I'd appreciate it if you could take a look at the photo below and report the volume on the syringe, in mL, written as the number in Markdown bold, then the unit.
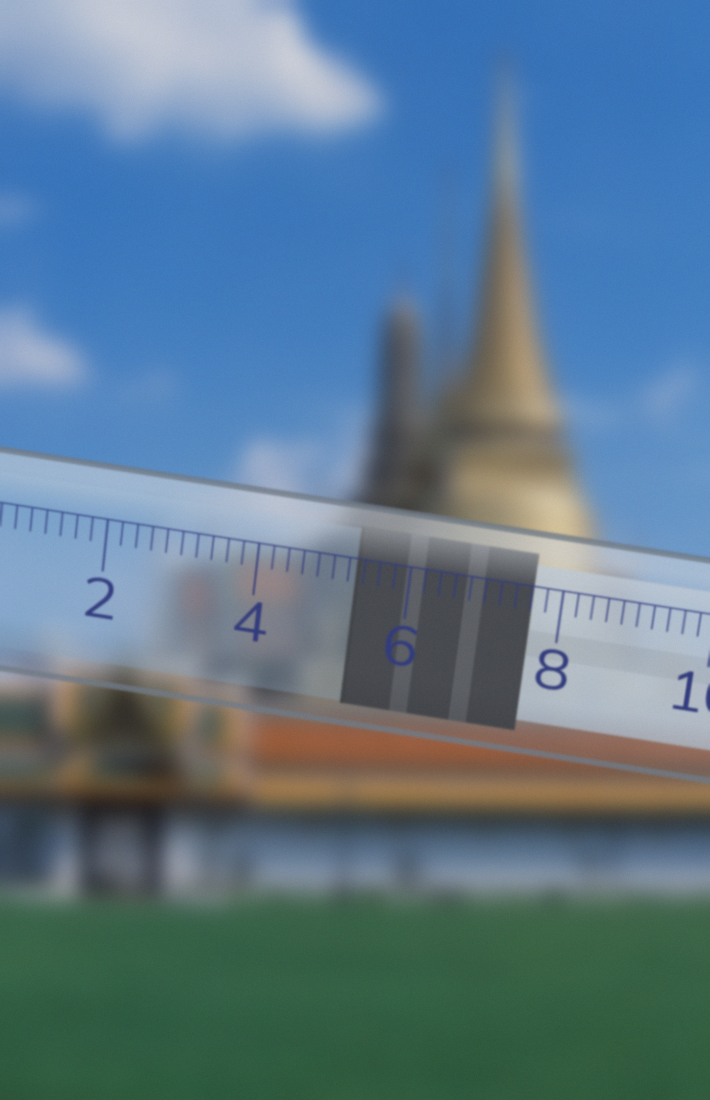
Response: **5.3** mL
